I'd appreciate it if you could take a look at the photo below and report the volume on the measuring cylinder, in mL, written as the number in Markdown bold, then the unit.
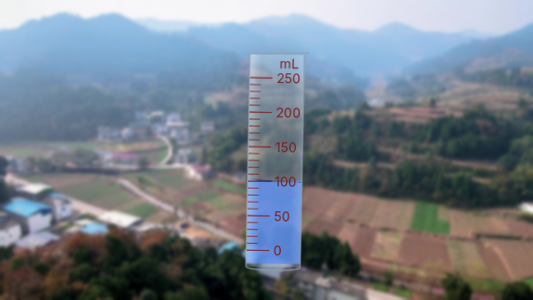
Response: **100** mL
